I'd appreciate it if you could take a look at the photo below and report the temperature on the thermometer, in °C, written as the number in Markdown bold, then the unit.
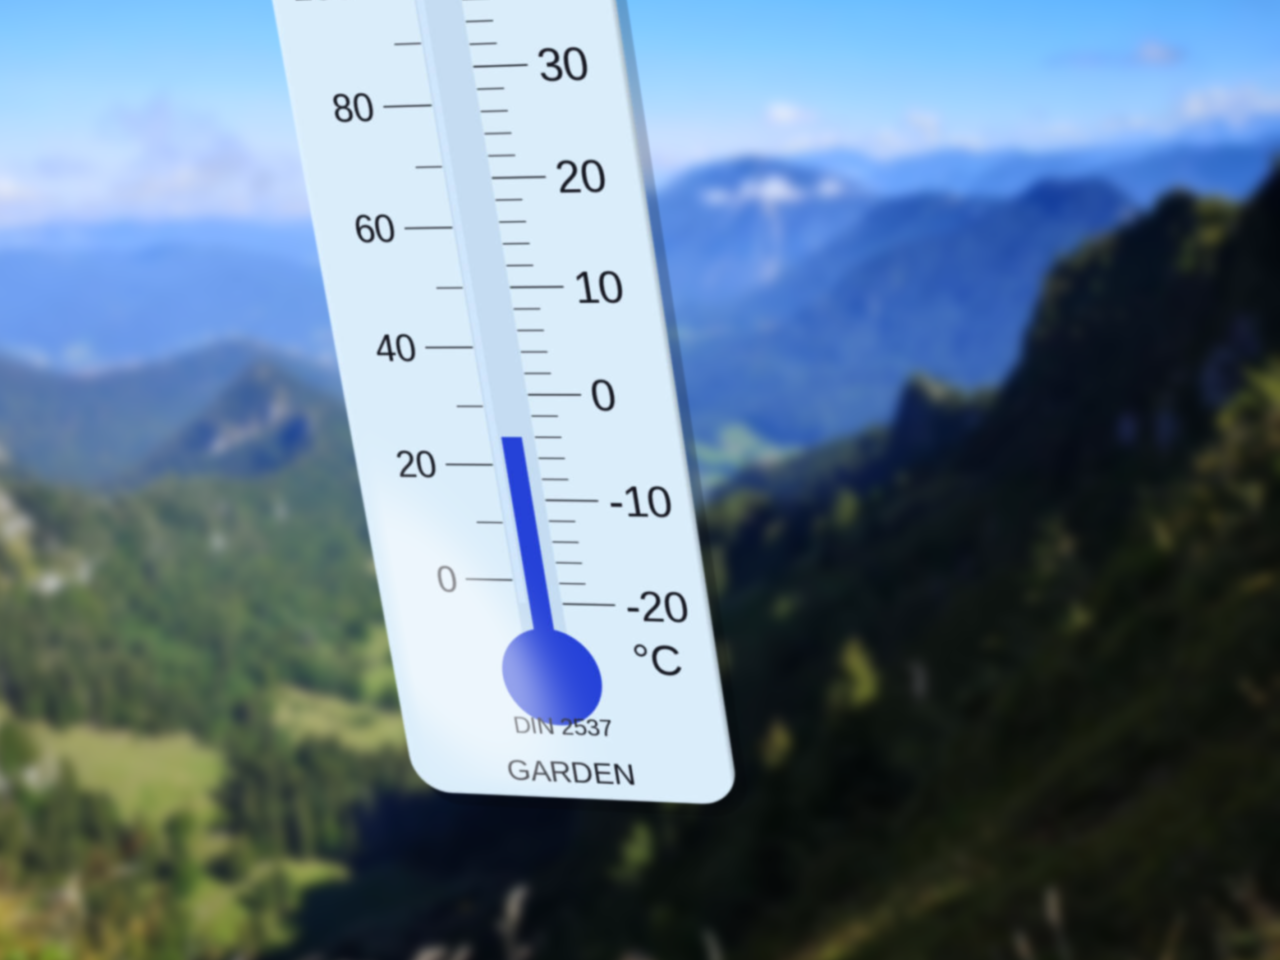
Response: **-4** °C
